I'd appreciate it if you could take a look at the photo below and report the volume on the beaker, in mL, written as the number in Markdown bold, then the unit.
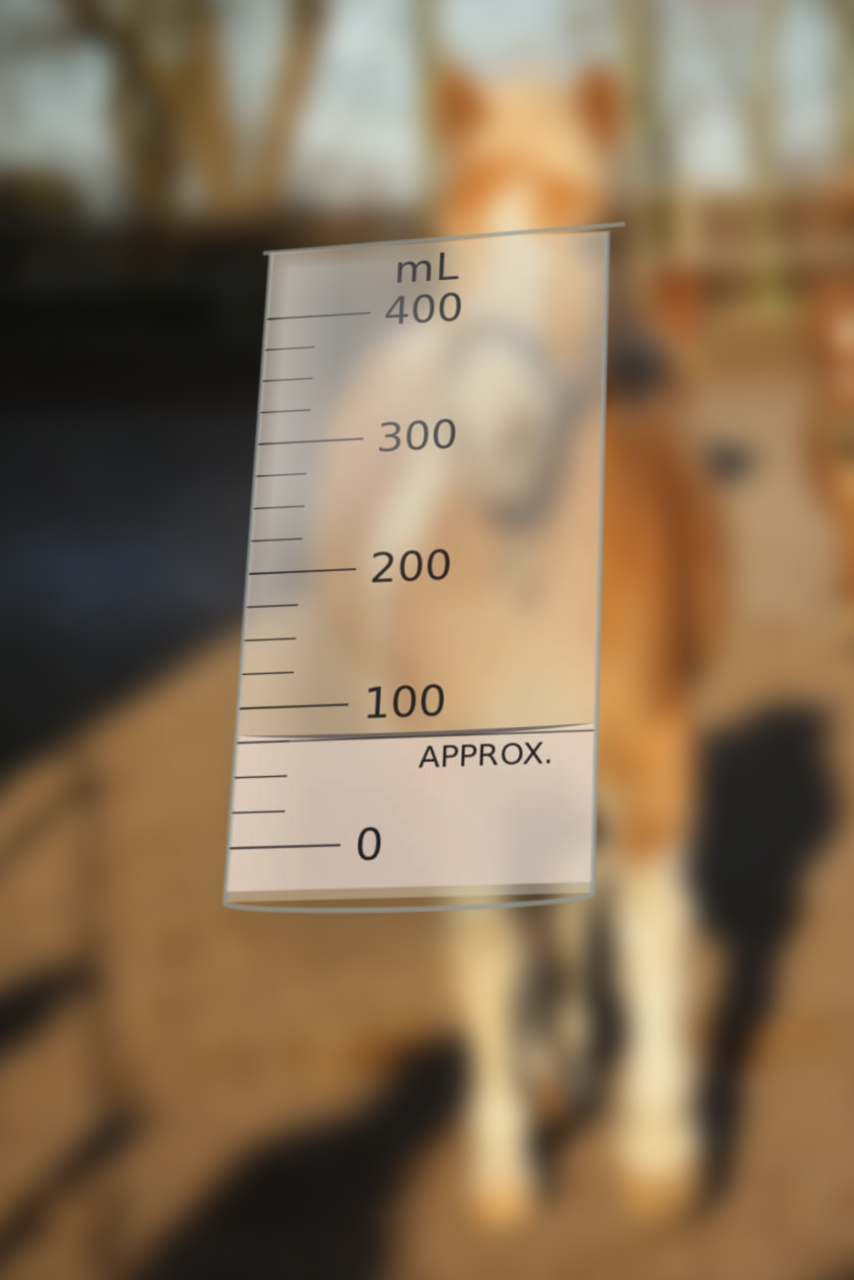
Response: **75** mL
